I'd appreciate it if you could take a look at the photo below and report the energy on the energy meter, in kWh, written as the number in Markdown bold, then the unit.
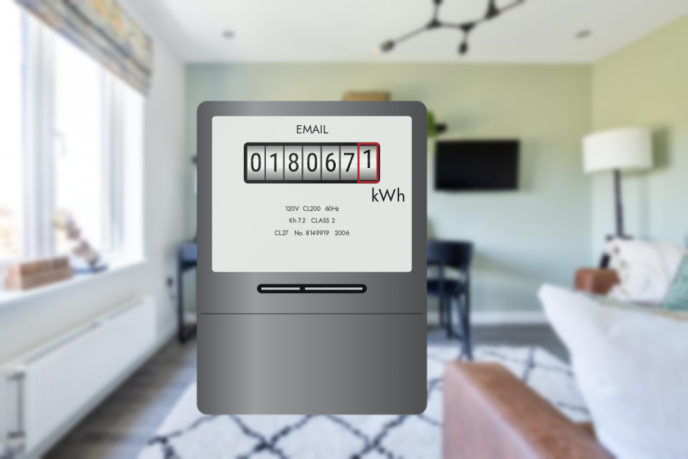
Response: **18067.1** kWh
